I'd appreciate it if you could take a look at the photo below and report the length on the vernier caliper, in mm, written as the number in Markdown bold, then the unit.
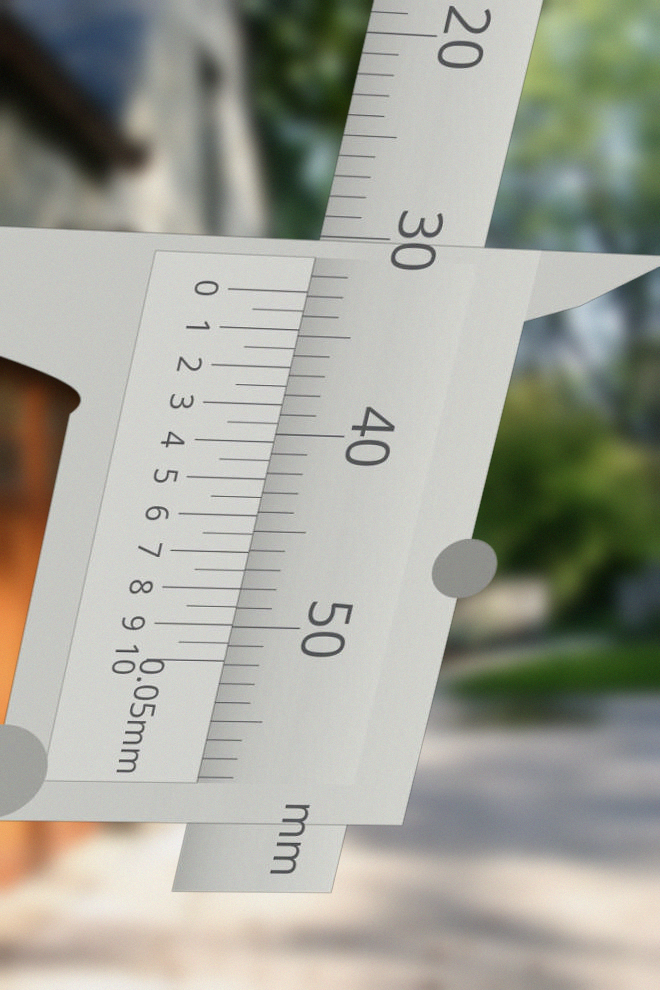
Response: **32.8** mm
